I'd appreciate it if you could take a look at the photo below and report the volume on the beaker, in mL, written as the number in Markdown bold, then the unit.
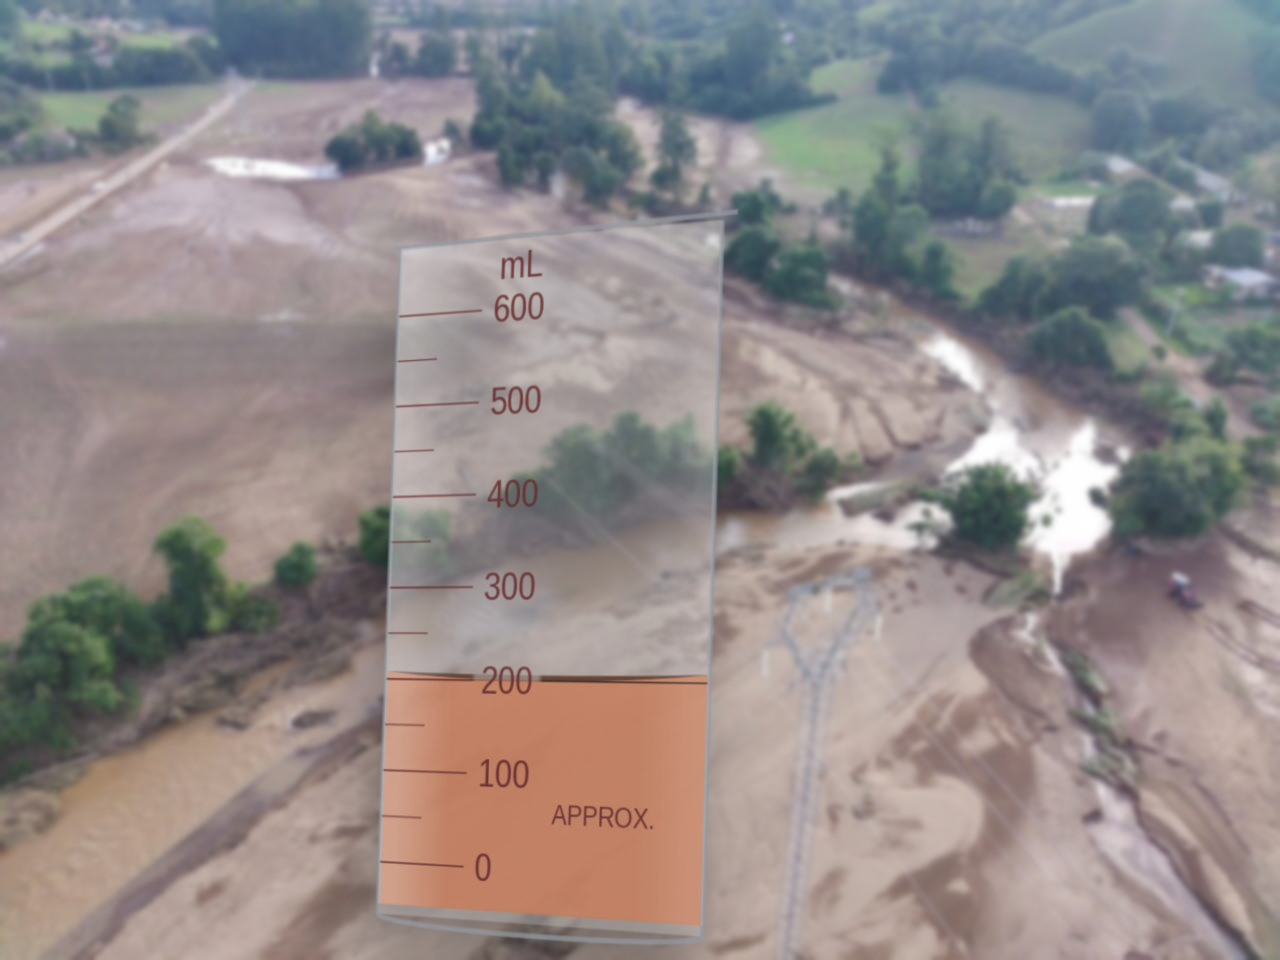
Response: **200** mL
